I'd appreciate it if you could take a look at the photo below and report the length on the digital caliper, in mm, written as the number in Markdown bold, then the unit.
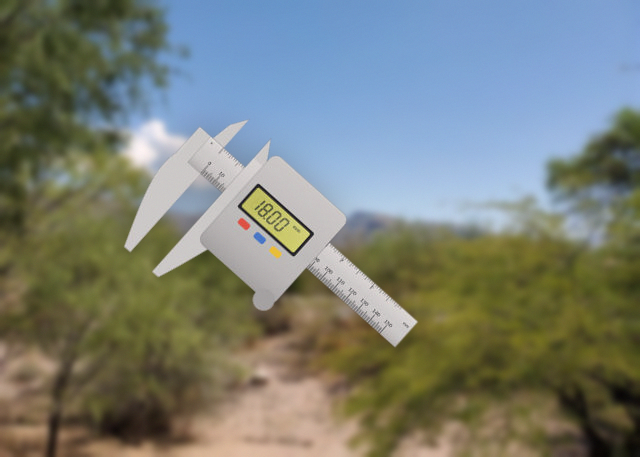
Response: **18.00** mm
